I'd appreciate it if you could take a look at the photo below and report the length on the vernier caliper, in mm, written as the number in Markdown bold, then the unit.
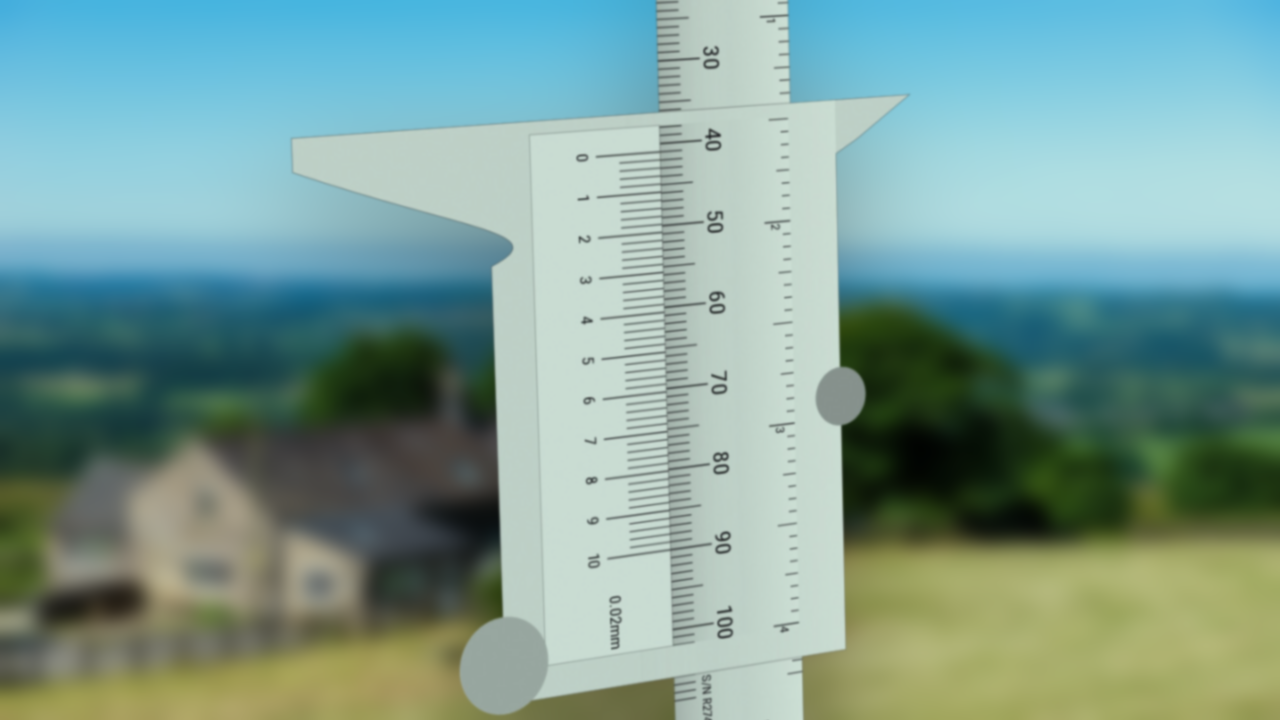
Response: **41.0** mm
